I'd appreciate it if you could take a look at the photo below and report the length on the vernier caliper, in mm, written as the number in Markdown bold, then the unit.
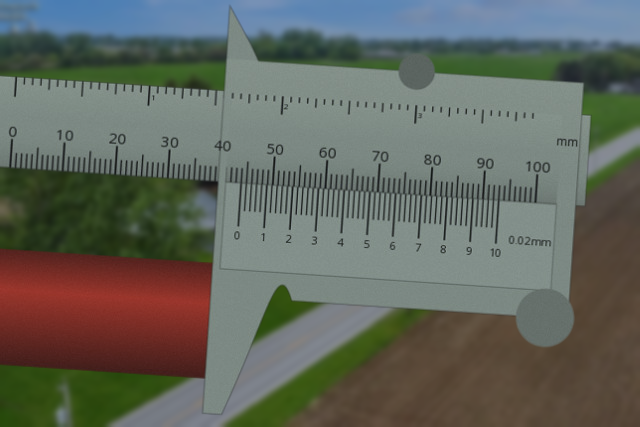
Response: **44.0** mm
